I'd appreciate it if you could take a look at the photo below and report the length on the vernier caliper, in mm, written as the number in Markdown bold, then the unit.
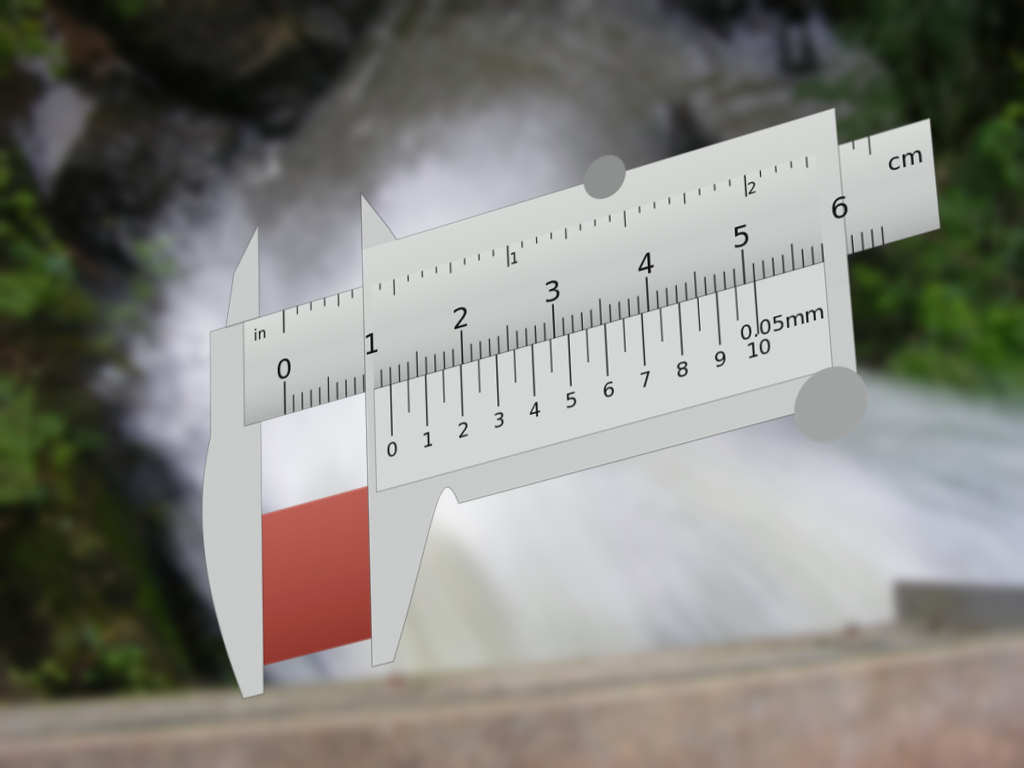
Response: **12.0** mm
